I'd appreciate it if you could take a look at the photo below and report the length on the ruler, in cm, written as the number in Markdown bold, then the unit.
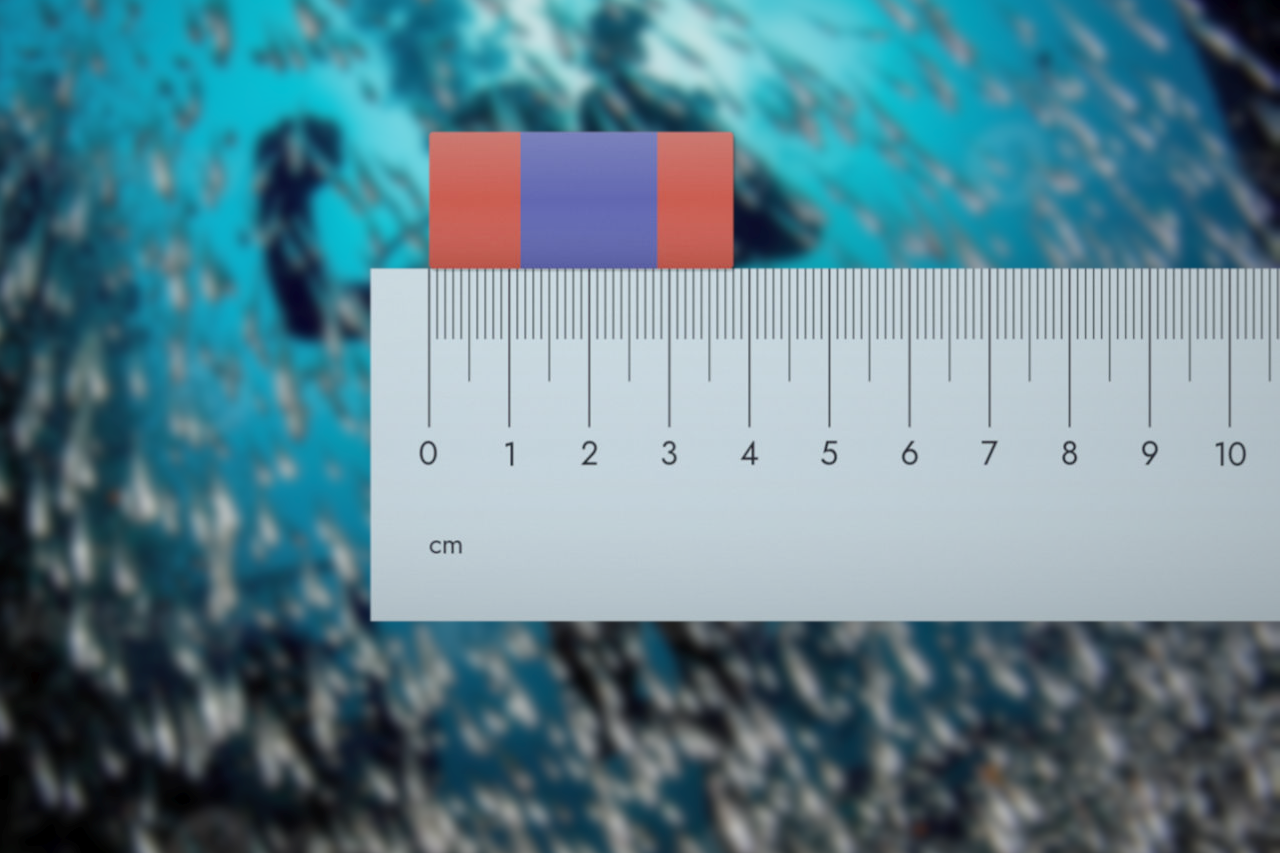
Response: **3.8** cm
